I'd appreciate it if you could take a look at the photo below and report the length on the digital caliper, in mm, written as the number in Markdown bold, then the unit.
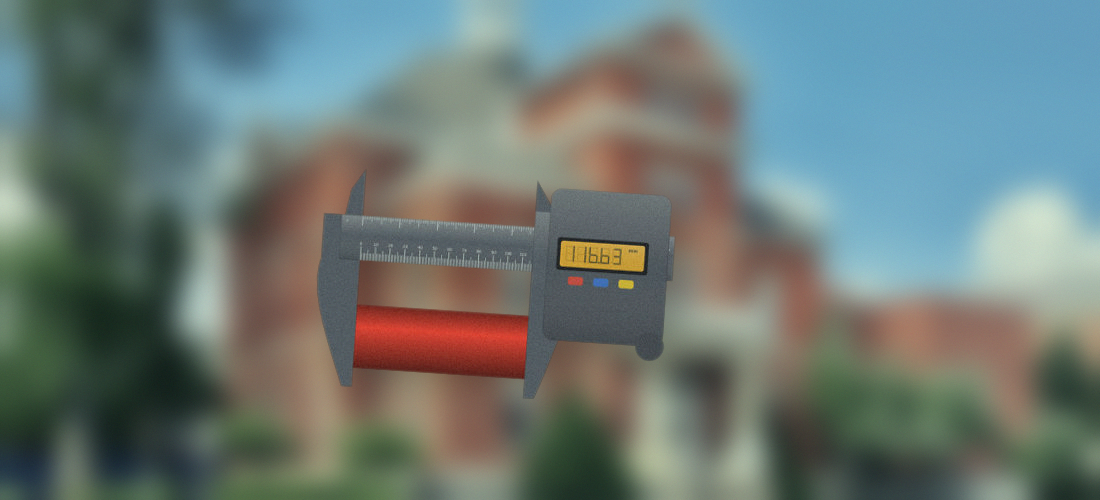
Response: **116.63** mm
